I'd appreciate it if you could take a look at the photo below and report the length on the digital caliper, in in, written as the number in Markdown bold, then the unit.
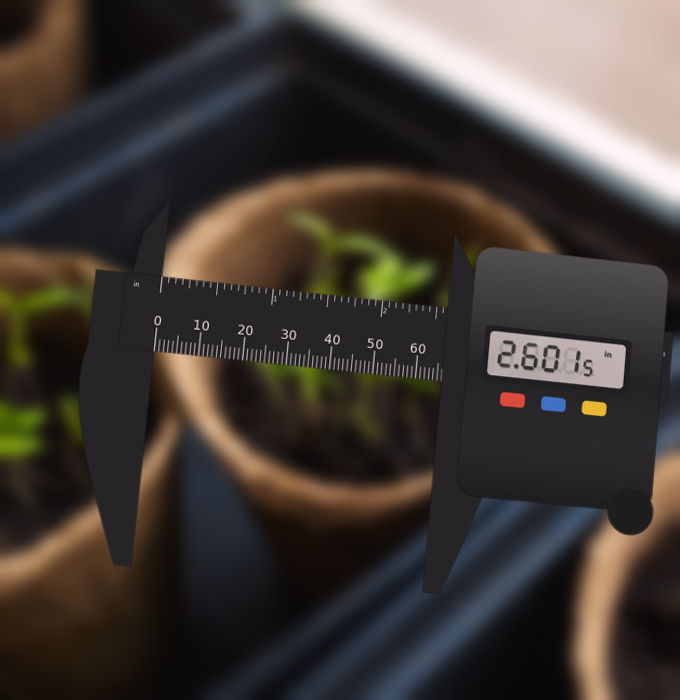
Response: **2.6015** in
